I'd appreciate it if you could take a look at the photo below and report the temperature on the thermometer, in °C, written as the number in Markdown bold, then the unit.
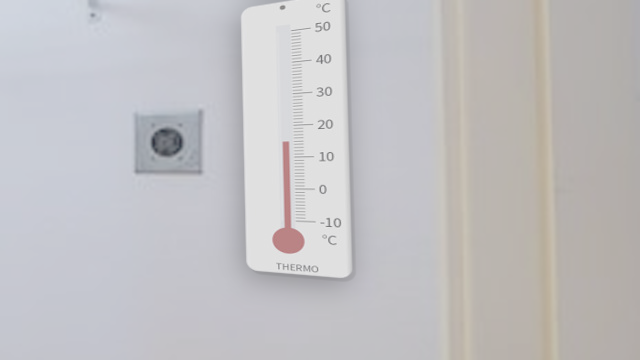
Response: **15** °C
